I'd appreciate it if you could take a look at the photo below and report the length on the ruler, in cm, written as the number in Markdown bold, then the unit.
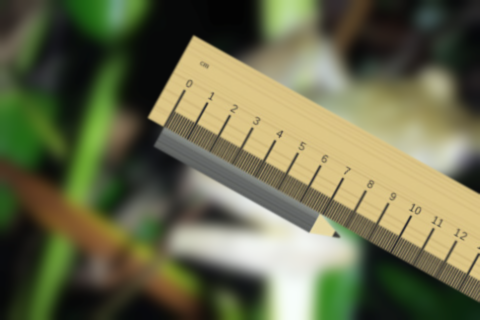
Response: **8** cm
